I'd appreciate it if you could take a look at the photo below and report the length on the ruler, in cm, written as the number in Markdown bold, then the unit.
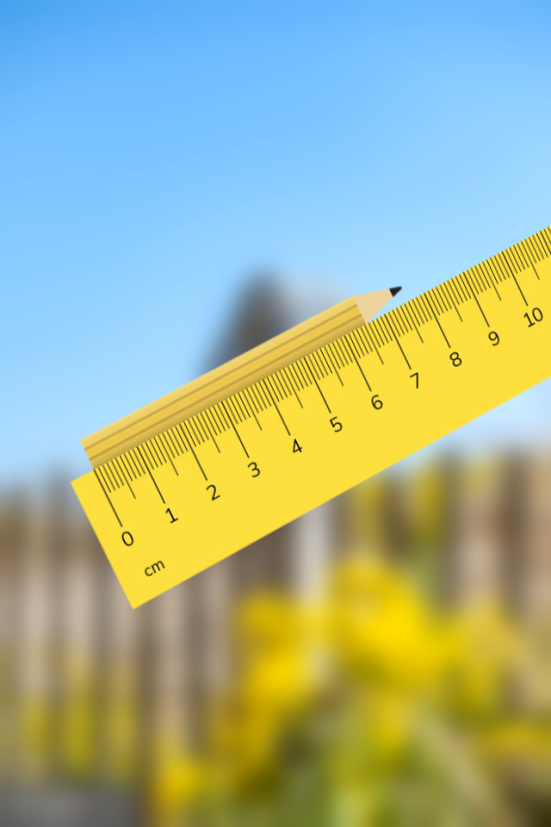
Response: **7.6** cm
